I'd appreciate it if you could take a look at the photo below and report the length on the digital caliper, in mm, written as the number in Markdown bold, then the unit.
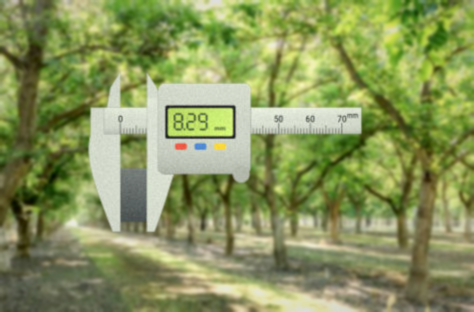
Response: **8.29** mm
